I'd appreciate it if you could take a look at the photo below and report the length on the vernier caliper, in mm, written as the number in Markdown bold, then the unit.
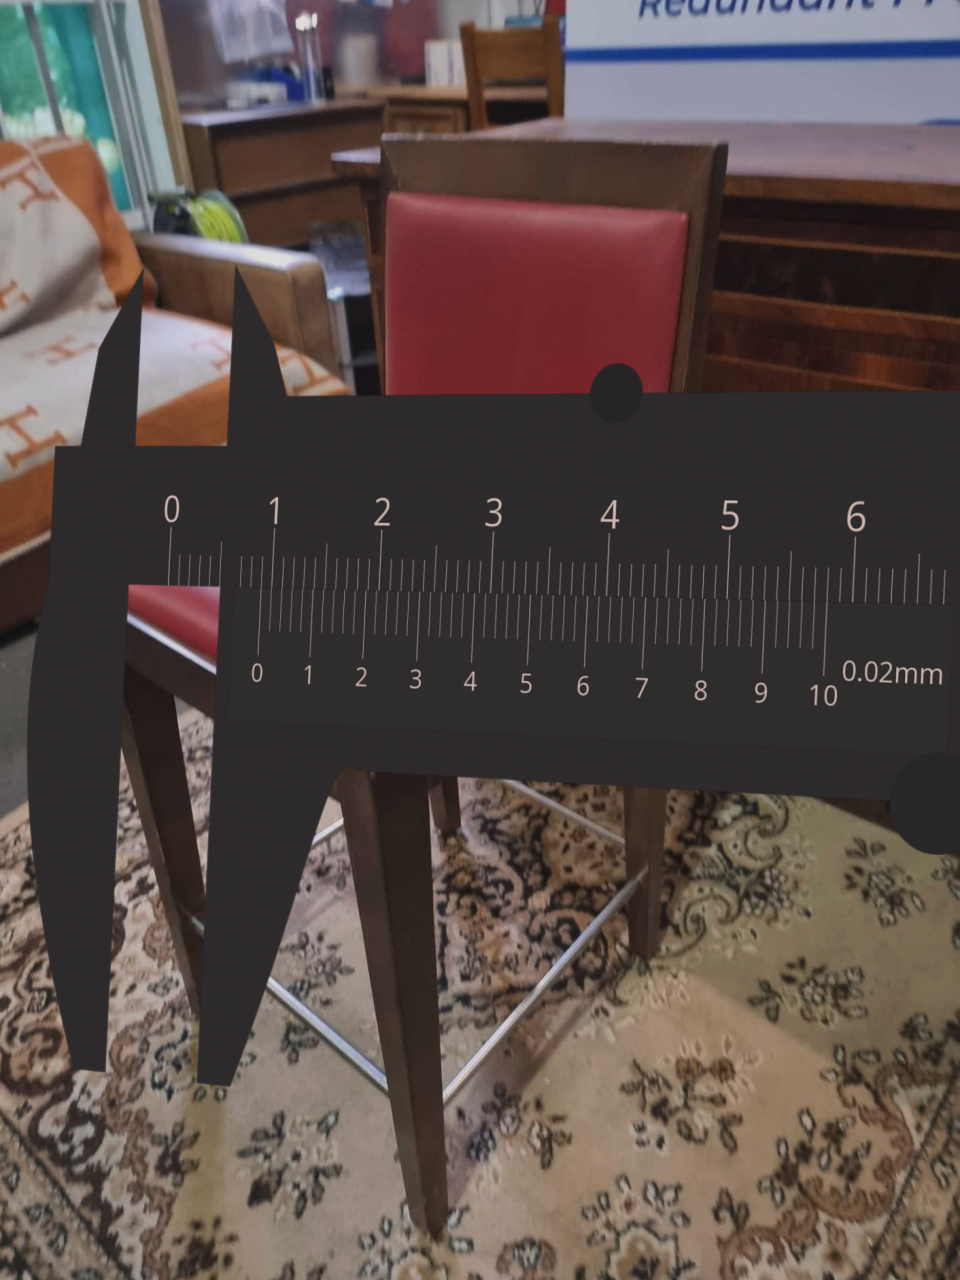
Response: **9.0** mm
